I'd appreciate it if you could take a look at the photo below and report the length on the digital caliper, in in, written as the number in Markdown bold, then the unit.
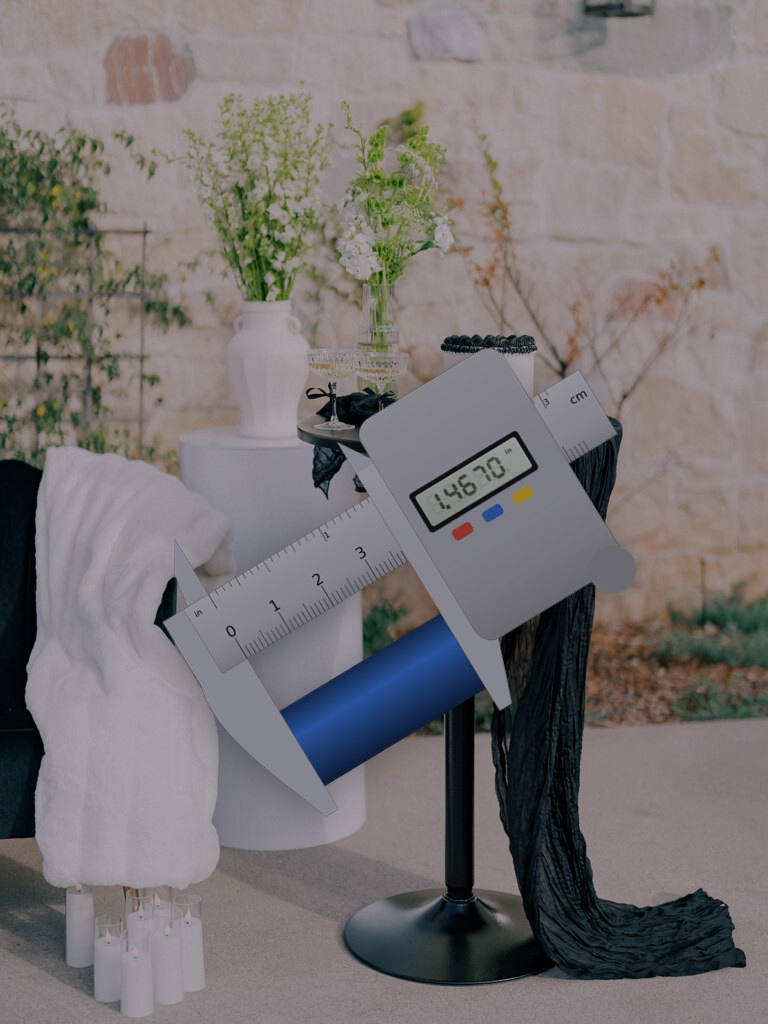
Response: **1.4670** in
